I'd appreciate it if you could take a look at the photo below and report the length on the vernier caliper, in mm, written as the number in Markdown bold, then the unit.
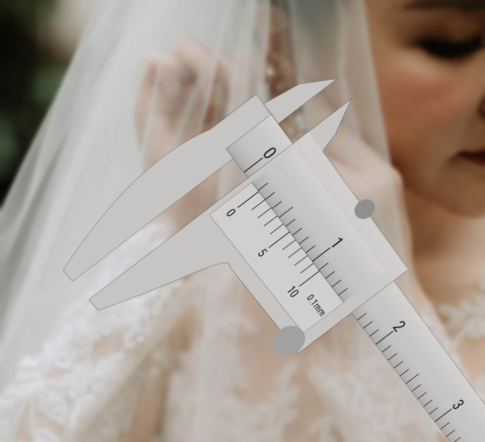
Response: **2.1** mm
